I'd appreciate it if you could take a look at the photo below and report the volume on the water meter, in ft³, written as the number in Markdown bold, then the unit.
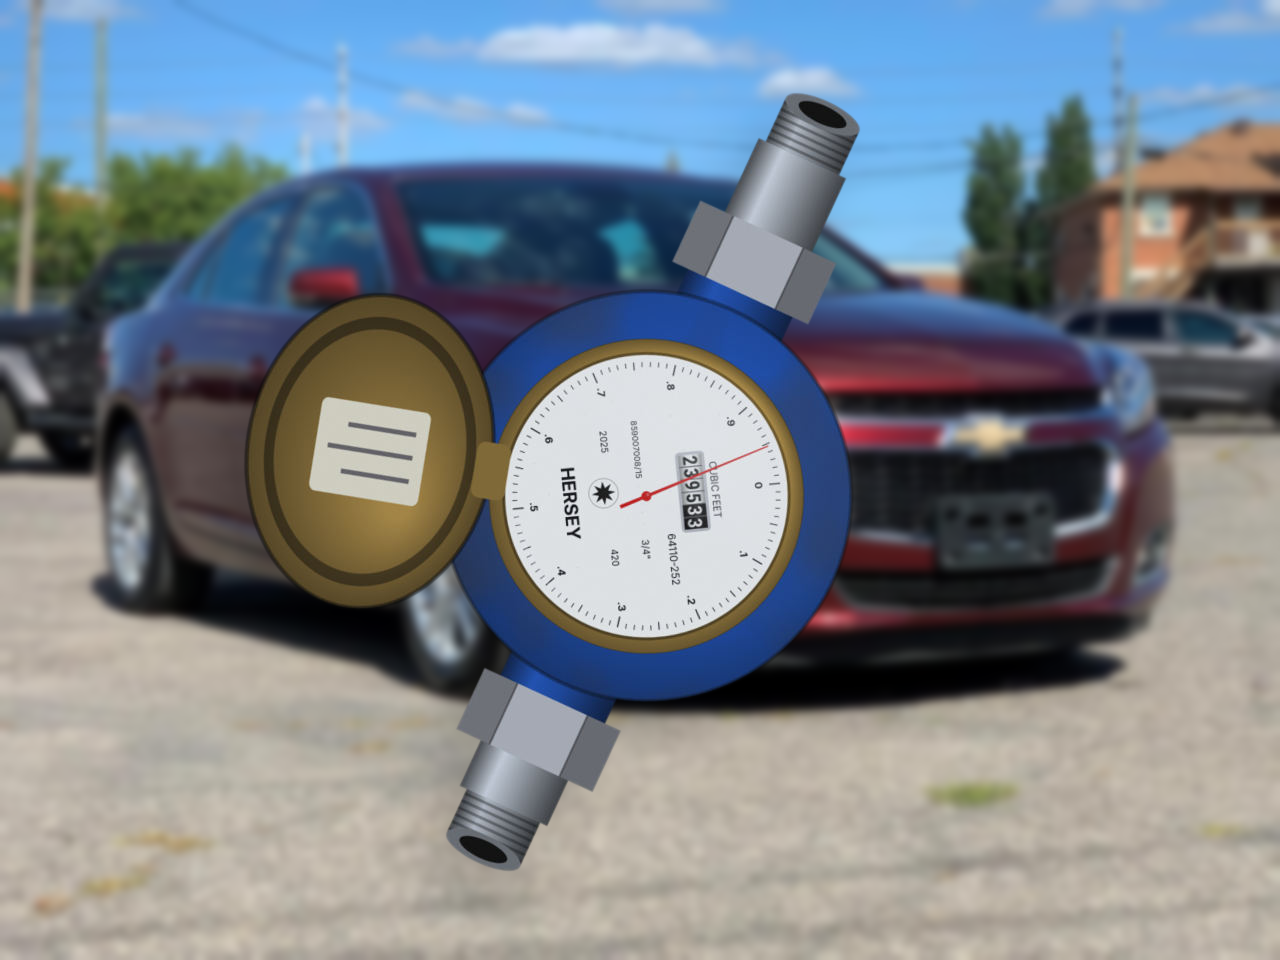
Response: **239532.95** ft³
